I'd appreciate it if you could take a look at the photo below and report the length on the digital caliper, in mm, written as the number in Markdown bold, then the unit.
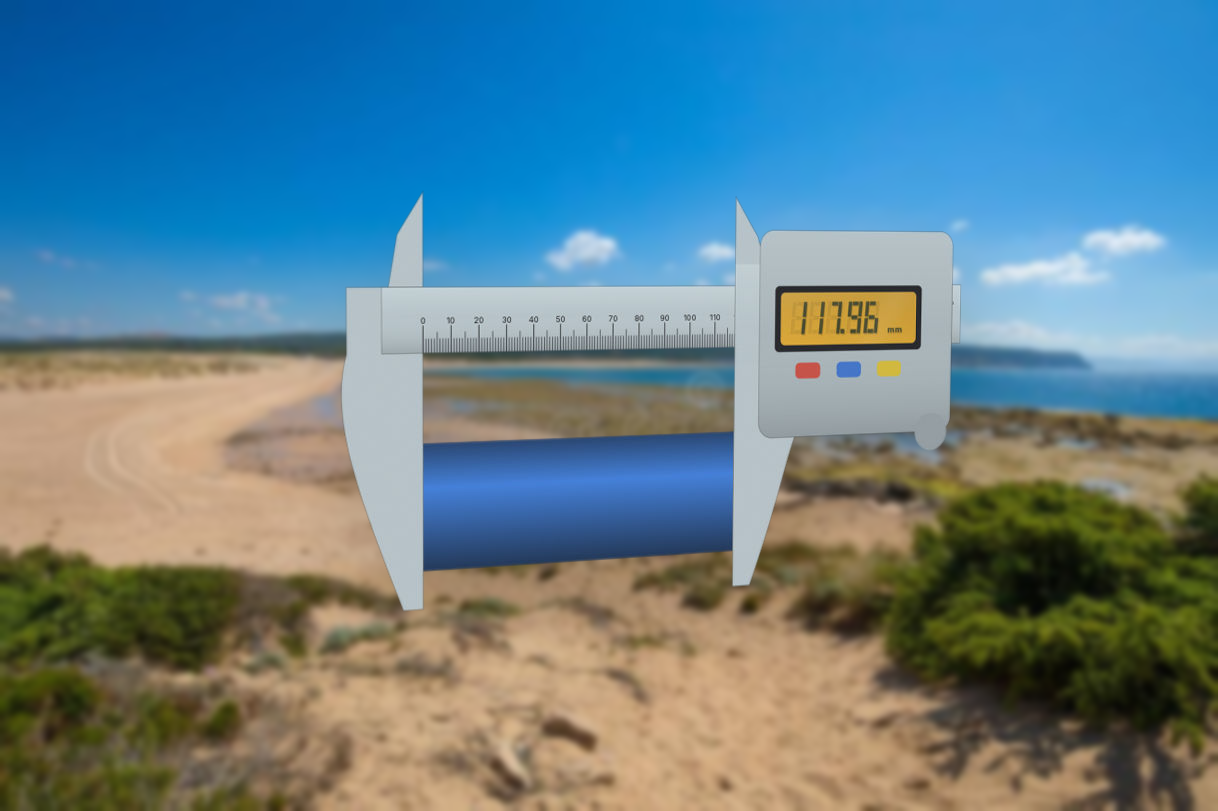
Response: **117.96** mm
